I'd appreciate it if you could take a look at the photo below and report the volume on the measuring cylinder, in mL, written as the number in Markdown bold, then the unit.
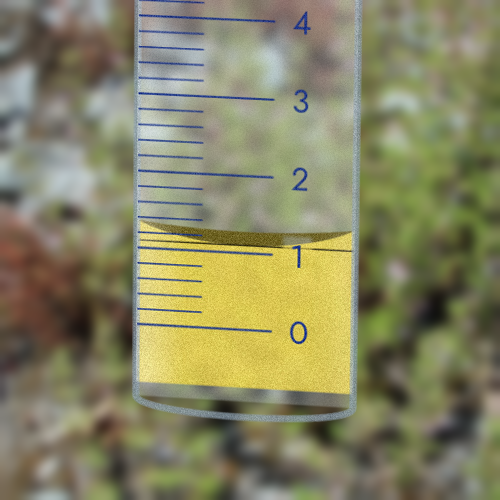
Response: **1.1** mL
